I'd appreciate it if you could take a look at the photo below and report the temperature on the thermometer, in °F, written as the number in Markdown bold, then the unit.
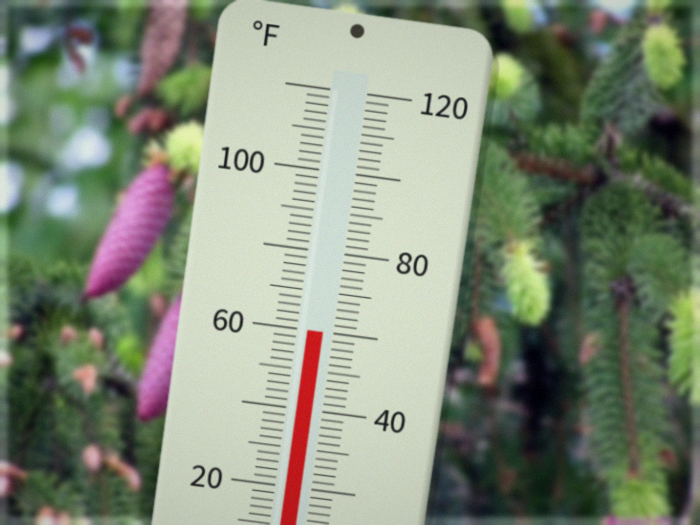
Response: **60** °F
